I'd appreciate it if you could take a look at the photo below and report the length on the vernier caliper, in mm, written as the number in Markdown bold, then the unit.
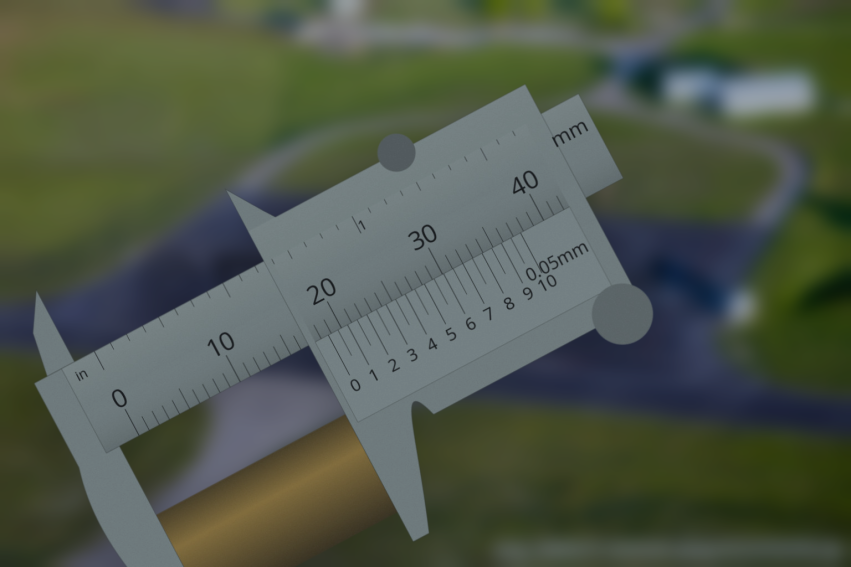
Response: **18.7** mm
